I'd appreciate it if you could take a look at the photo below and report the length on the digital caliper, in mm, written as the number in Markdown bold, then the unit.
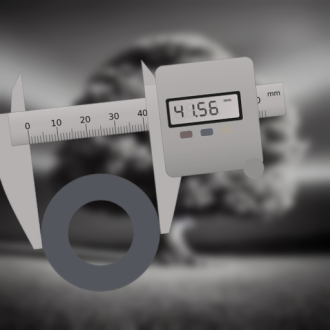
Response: **41.56** mm
